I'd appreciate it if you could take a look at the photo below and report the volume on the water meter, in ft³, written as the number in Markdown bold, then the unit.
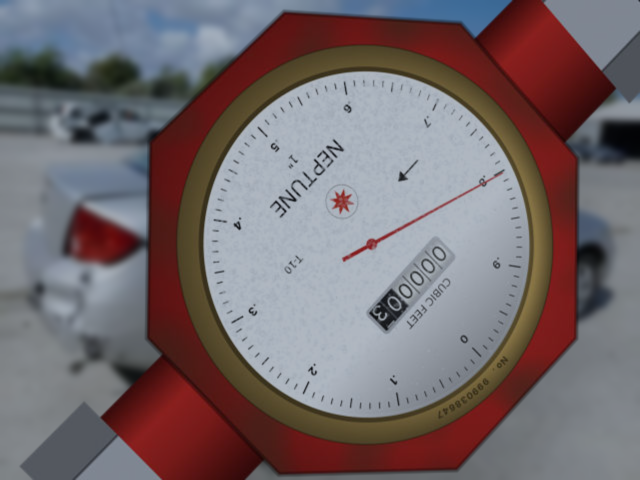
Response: **2.80** ft³
